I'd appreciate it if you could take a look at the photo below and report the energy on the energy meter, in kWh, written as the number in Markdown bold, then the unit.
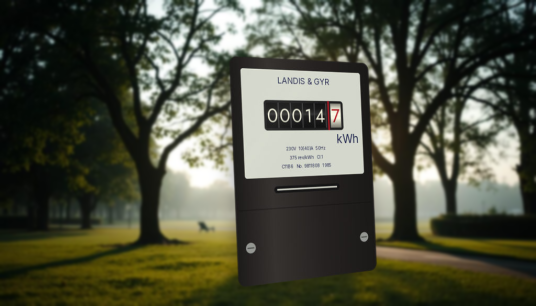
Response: **14.7** kWh
